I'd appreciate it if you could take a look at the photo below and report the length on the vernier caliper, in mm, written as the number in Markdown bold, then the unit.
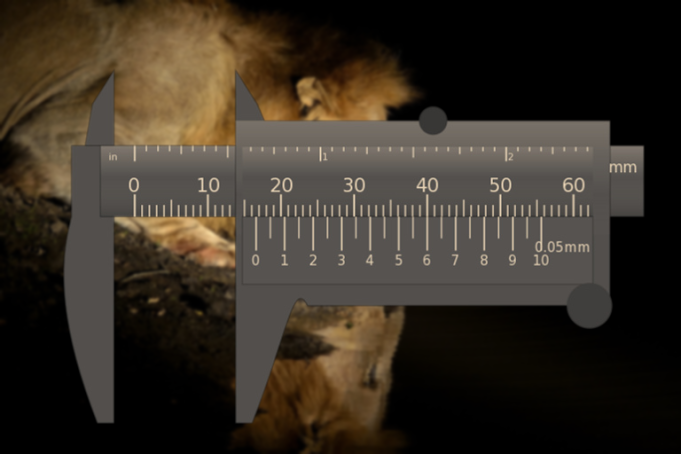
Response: **16.6** mm
